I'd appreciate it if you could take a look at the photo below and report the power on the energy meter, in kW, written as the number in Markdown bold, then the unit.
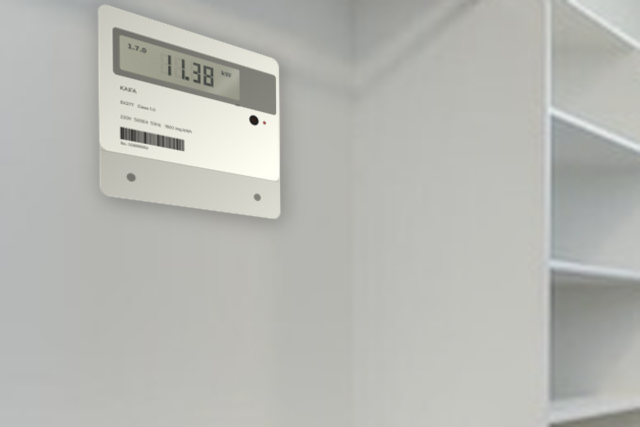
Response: **11.38** kW
